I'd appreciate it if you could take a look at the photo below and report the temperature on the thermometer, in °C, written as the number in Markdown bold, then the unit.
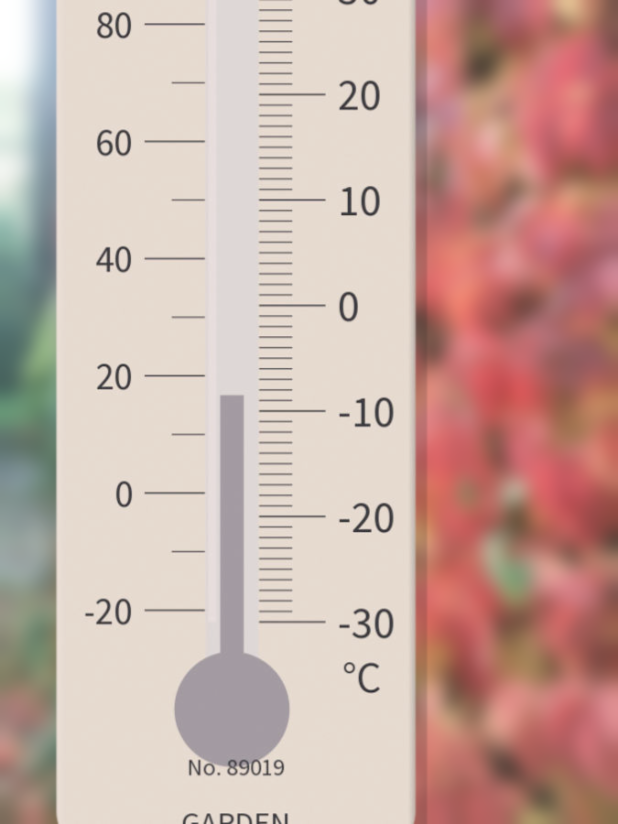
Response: **-8.5** °C
